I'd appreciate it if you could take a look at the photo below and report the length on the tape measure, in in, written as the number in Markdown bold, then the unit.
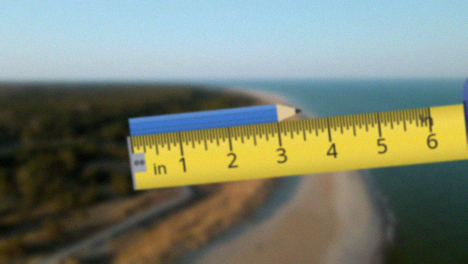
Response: **3.5** in
